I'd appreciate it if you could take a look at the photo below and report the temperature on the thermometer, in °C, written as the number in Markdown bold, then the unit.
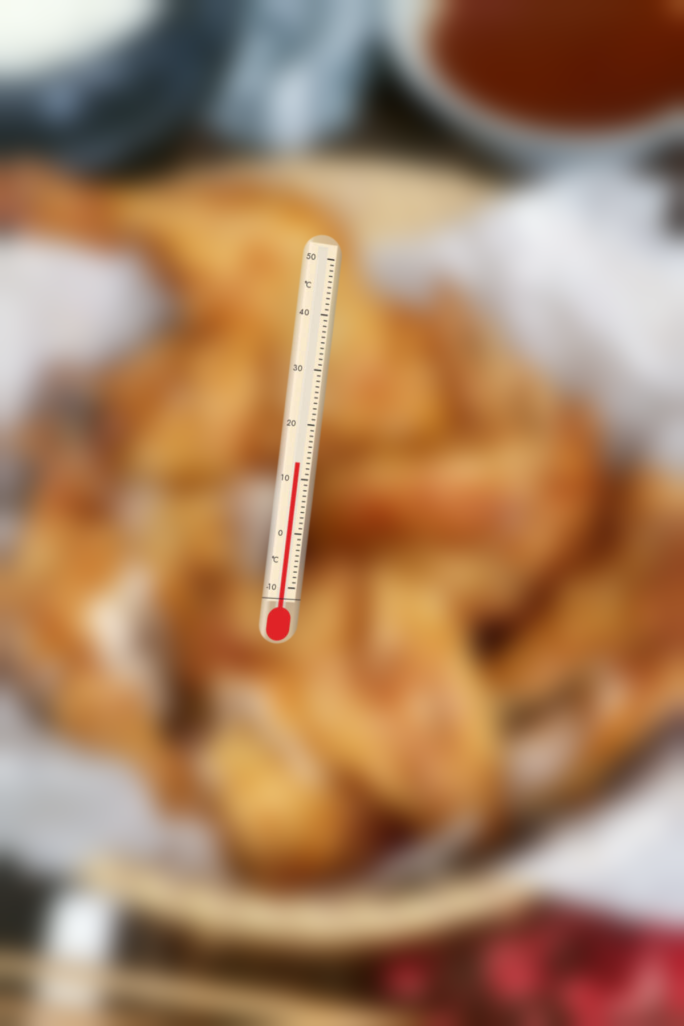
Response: **13** °C
